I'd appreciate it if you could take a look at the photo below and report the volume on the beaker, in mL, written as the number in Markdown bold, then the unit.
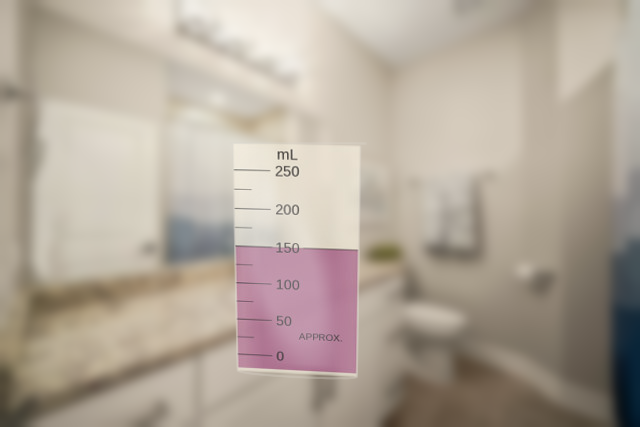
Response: **150** mL
